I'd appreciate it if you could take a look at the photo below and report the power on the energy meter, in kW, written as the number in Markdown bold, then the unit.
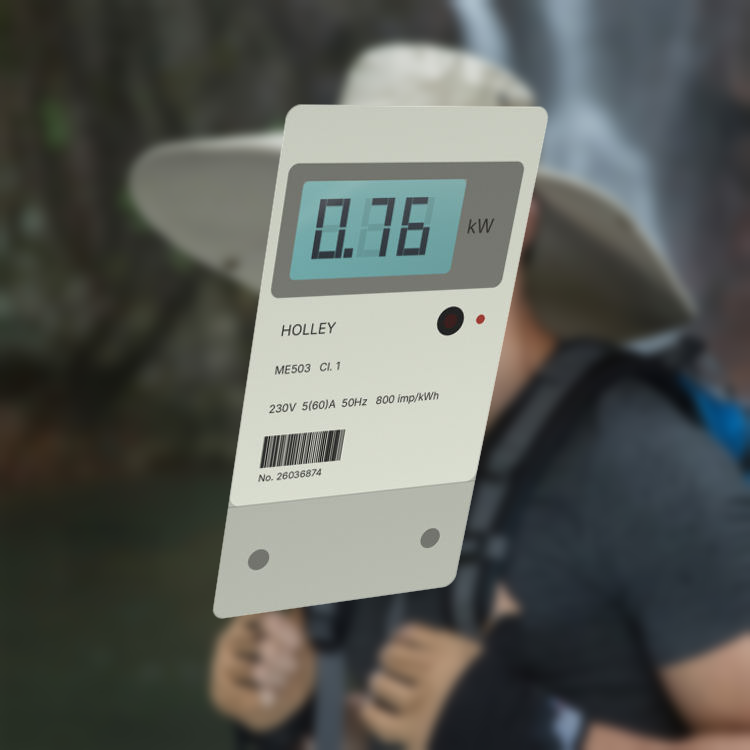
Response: **0.76** kW
